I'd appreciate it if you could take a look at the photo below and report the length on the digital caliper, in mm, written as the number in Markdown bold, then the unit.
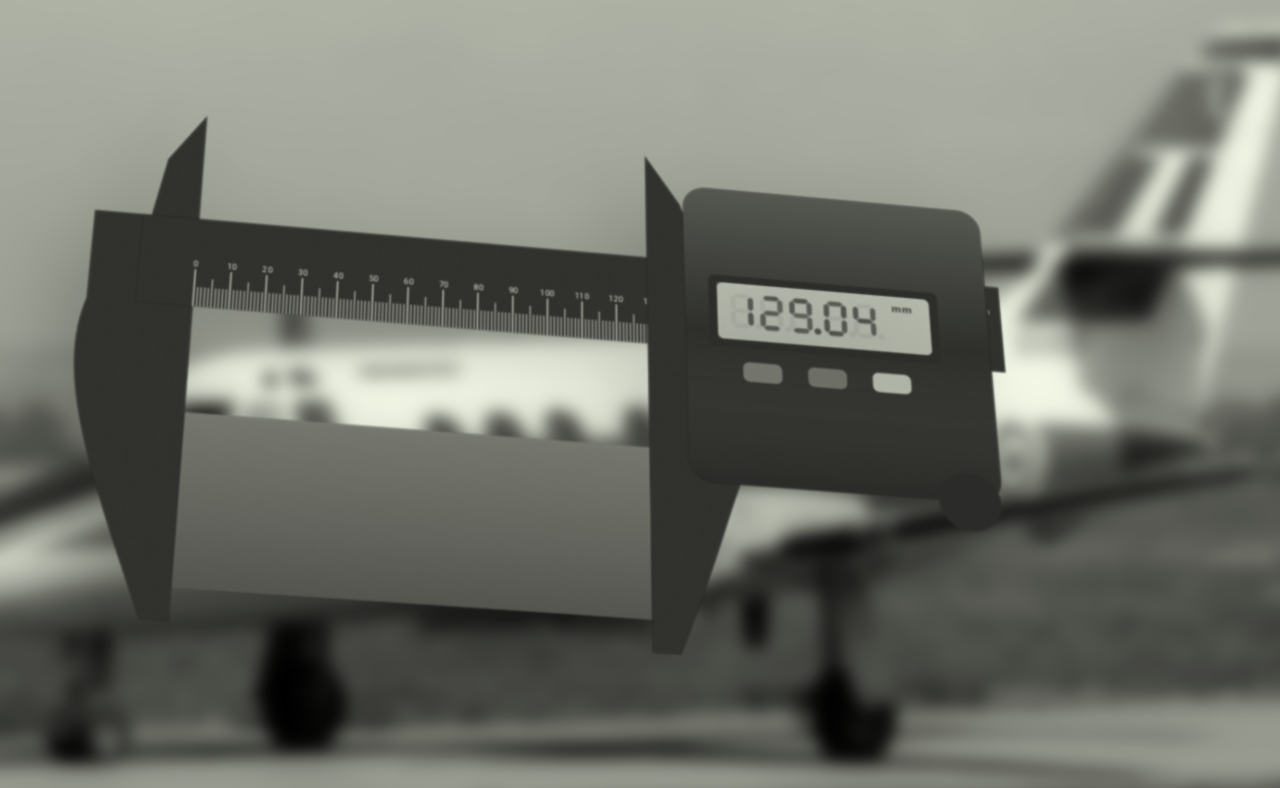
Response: **129.04** mm
